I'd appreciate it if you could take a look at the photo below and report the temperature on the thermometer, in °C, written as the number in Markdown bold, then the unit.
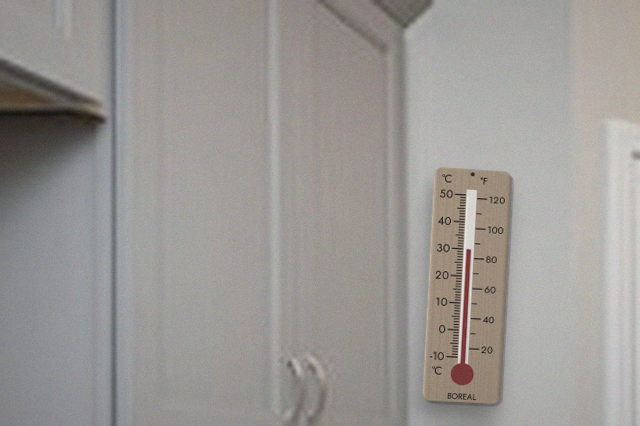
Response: **30** °C
